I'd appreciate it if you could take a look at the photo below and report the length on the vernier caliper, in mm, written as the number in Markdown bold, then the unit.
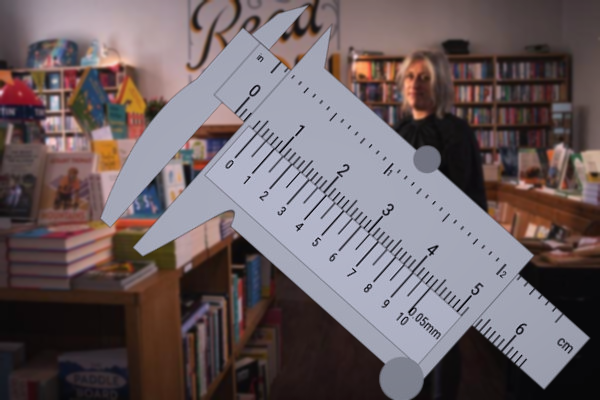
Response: **5.0** mm
